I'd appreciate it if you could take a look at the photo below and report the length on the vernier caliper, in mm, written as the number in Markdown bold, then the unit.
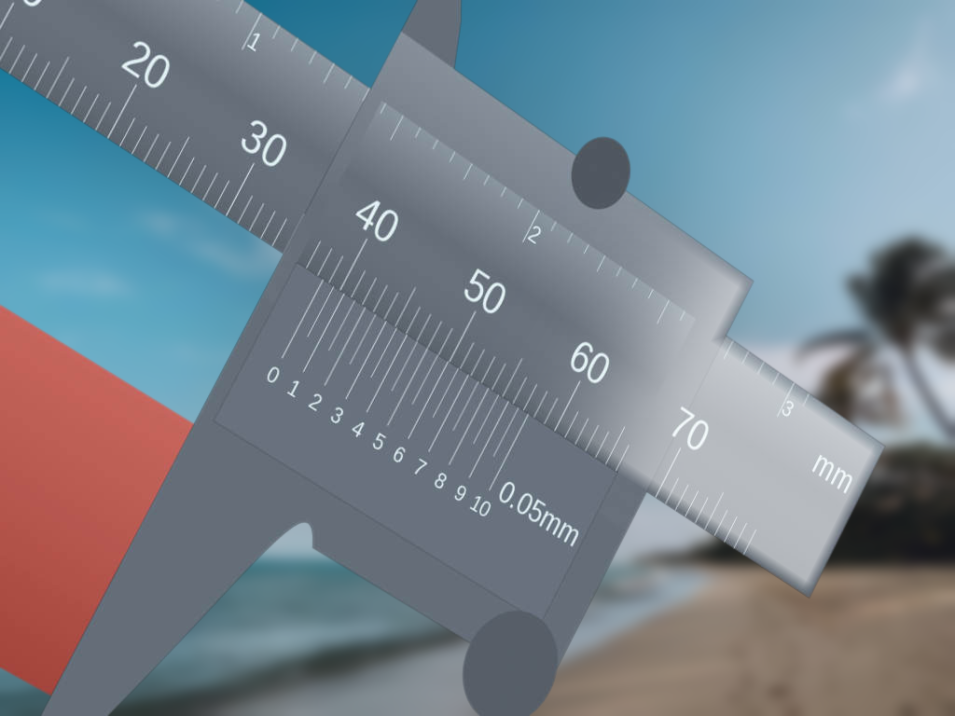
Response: **38.5** mm
